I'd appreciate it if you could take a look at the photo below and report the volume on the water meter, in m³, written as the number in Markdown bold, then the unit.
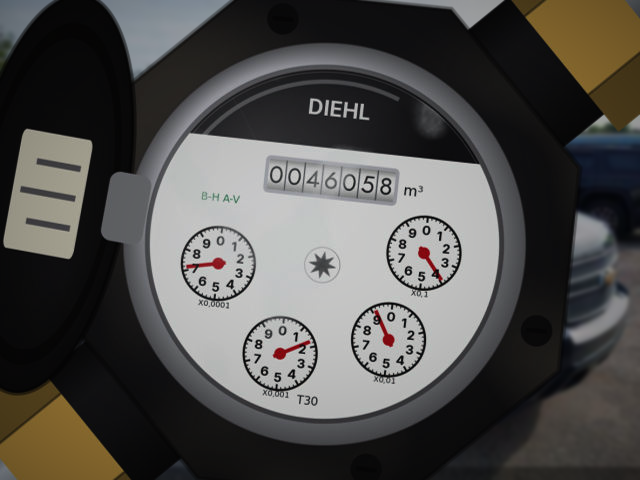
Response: **46058.3917** m³
